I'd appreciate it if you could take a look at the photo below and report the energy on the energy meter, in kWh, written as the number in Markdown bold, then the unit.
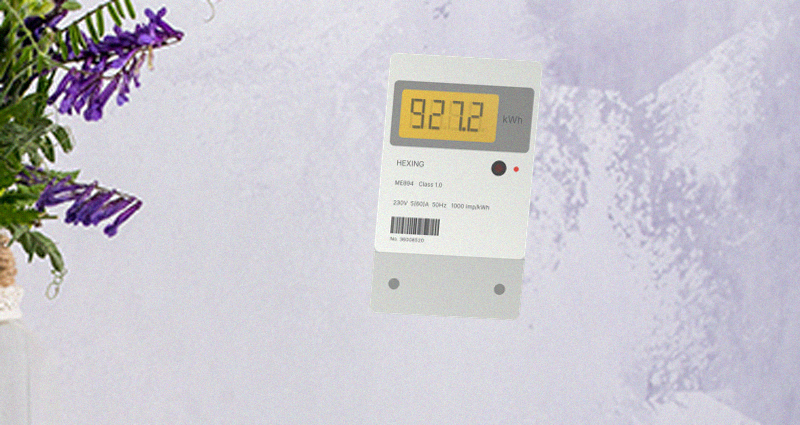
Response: **927.2** kWh
